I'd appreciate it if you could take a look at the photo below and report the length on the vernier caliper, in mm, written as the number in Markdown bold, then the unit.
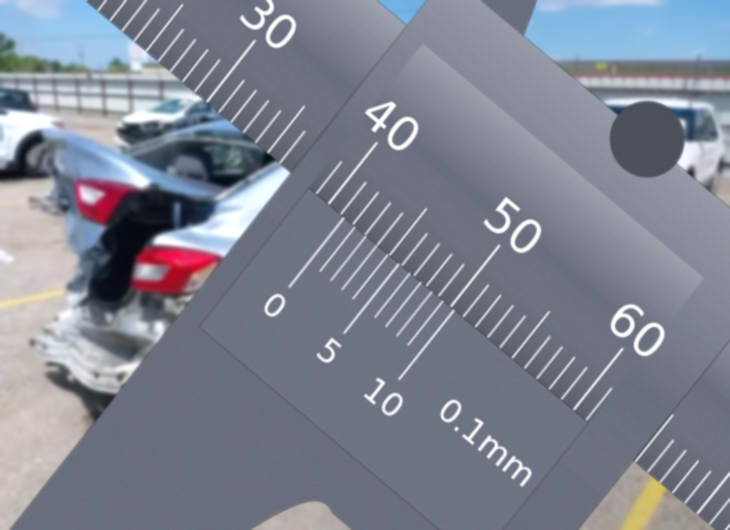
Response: **41.3** mm
